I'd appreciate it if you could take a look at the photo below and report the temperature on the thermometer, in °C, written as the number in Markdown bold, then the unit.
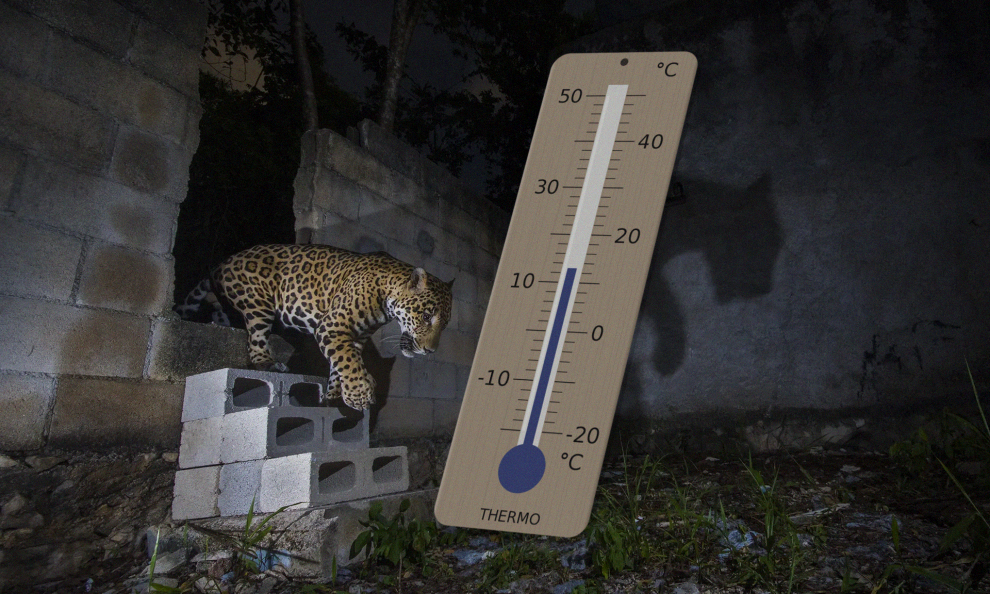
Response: **13** °C
